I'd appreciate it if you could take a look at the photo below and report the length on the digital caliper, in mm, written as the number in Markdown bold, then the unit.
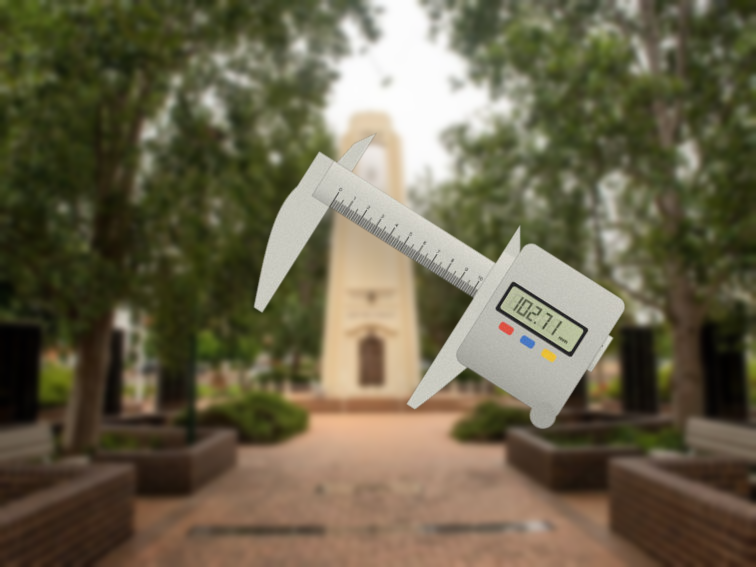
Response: **102.71** mm
